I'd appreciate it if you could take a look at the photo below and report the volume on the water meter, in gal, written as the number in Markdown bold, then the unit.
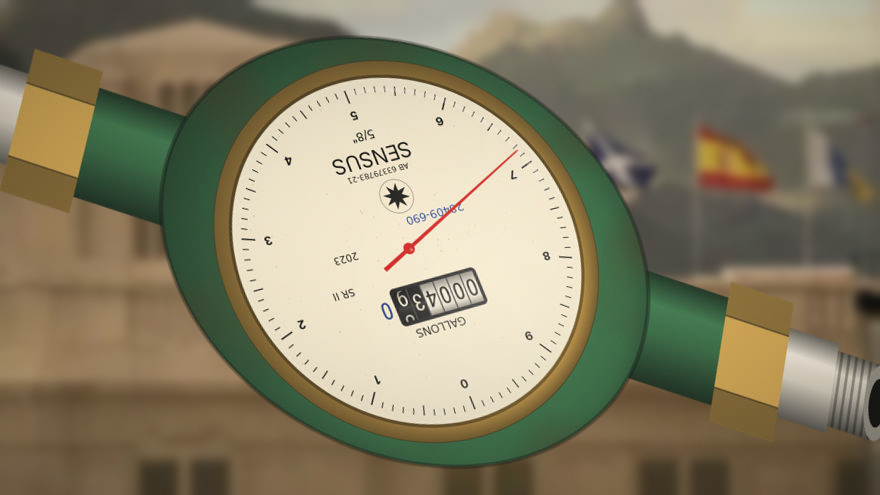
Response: **4386.8** gal
